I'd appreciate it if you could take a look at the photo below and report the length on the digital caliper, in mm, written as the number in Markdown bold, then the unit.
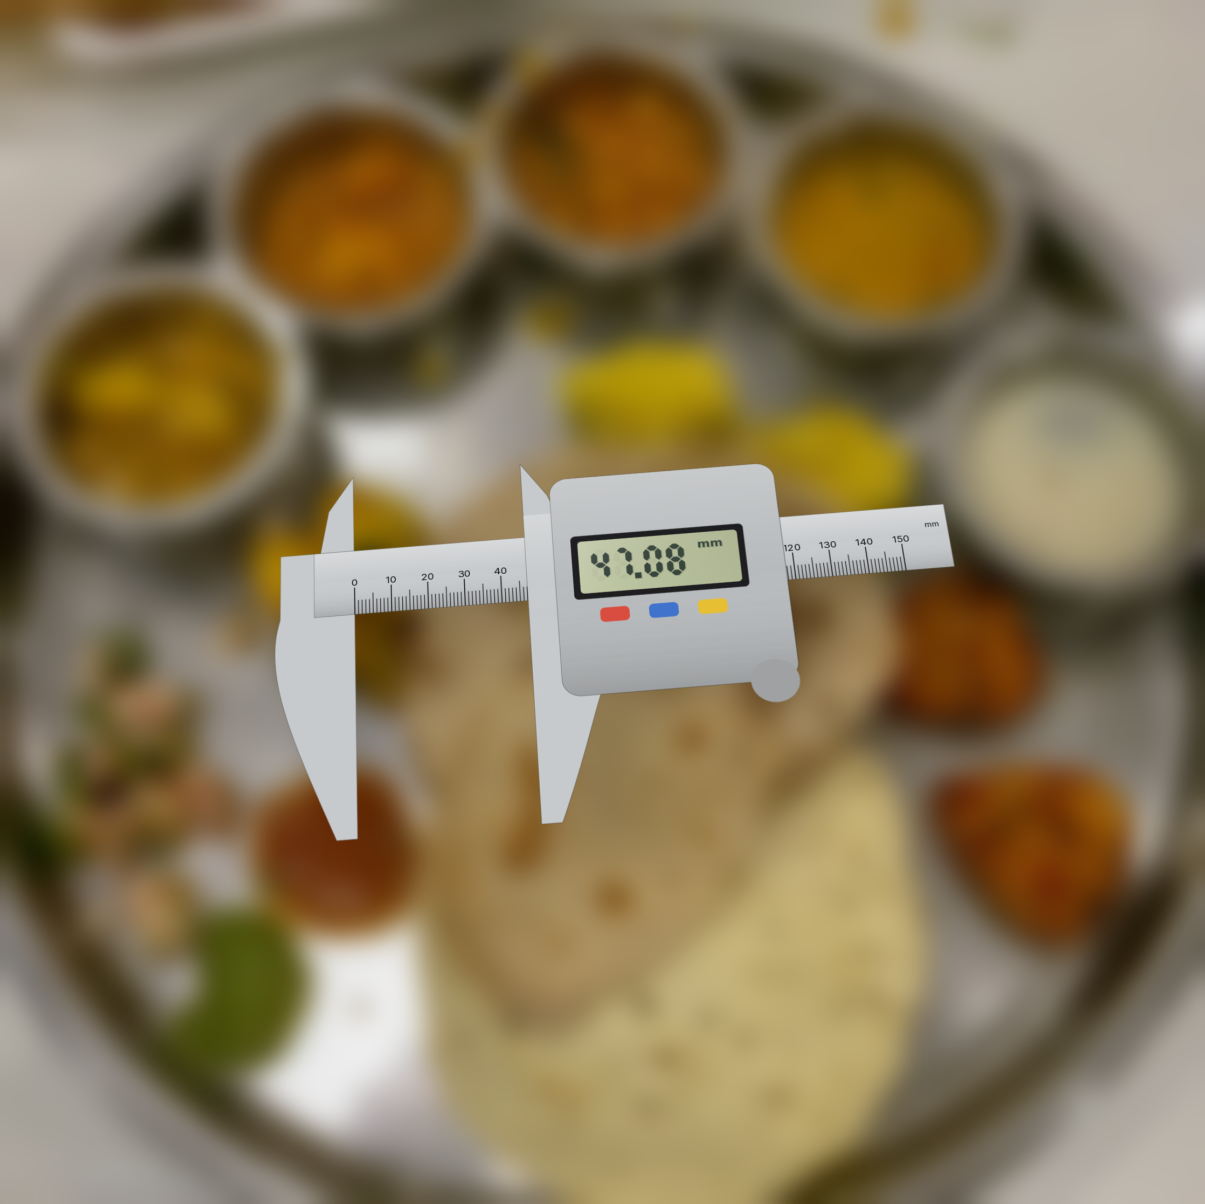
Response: **47.08** mm
